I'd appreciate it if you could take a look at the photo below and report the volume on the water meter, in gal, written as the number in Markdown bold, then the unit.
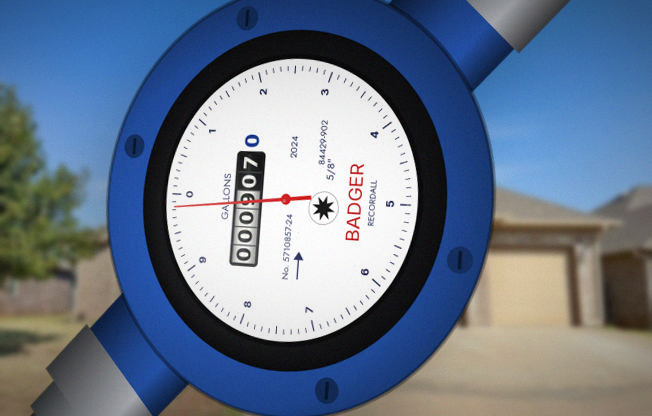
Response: **9069.8** gal
